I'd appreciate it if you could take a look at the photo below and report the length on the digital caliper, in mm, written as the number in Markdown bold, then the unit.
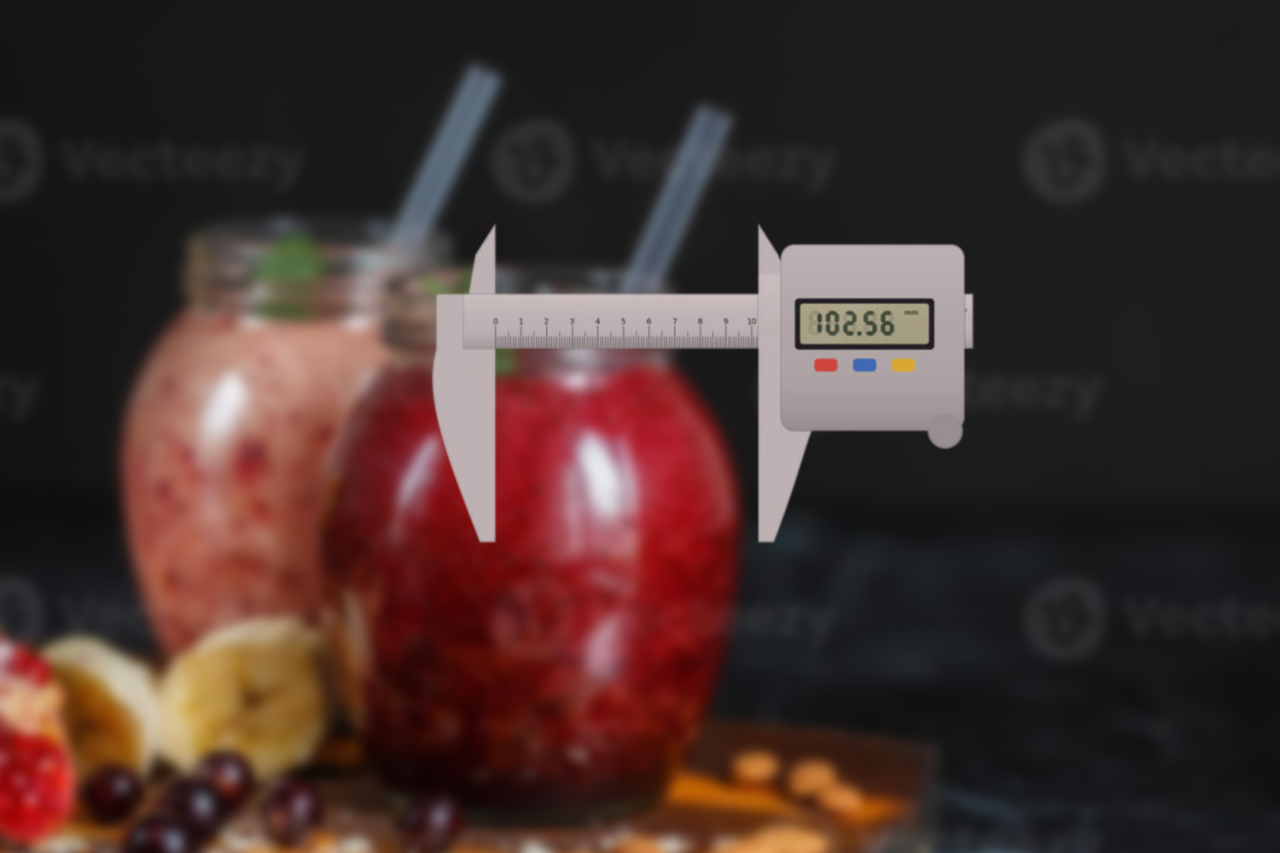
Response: **102.56** mm
